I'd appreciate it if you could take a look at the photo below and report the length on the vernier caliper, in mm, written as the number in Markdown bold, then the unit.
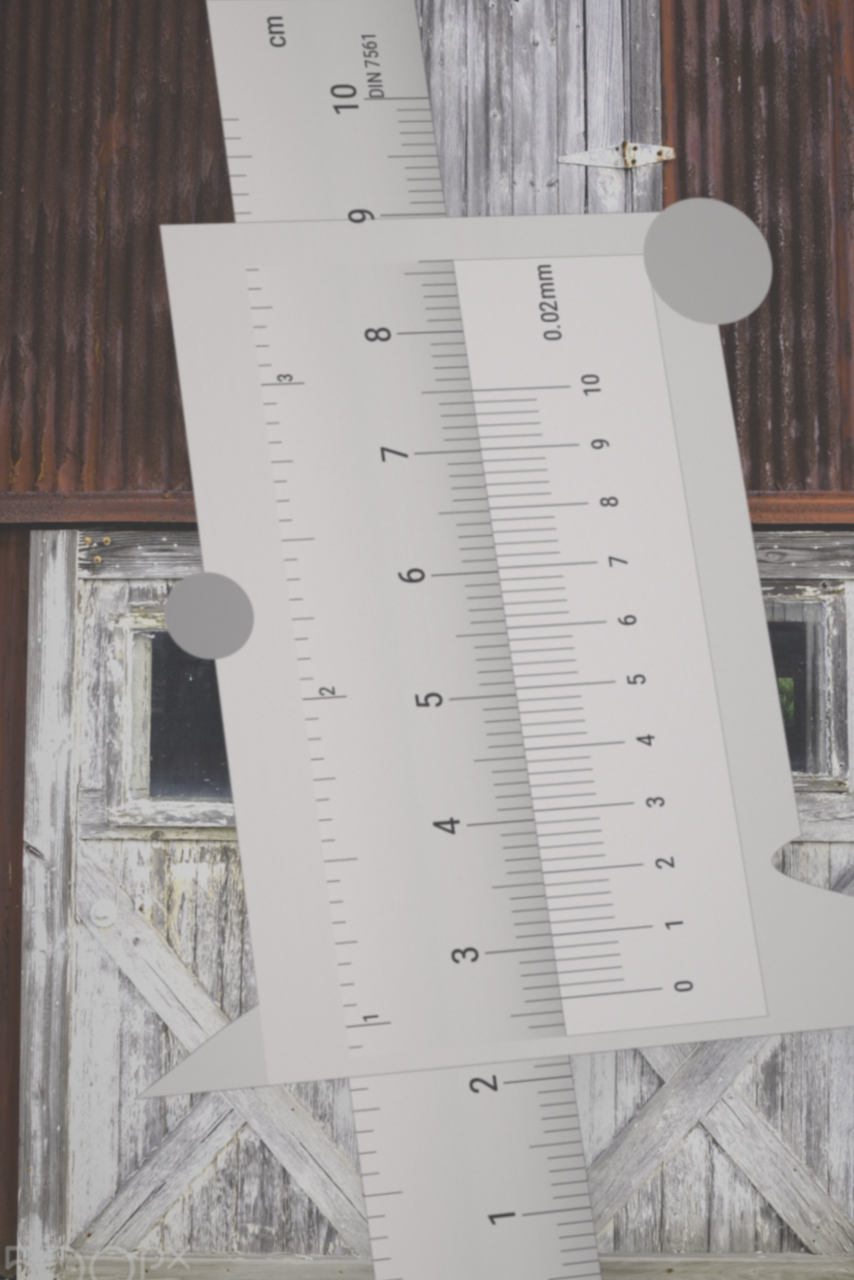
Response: **26.0** mm
